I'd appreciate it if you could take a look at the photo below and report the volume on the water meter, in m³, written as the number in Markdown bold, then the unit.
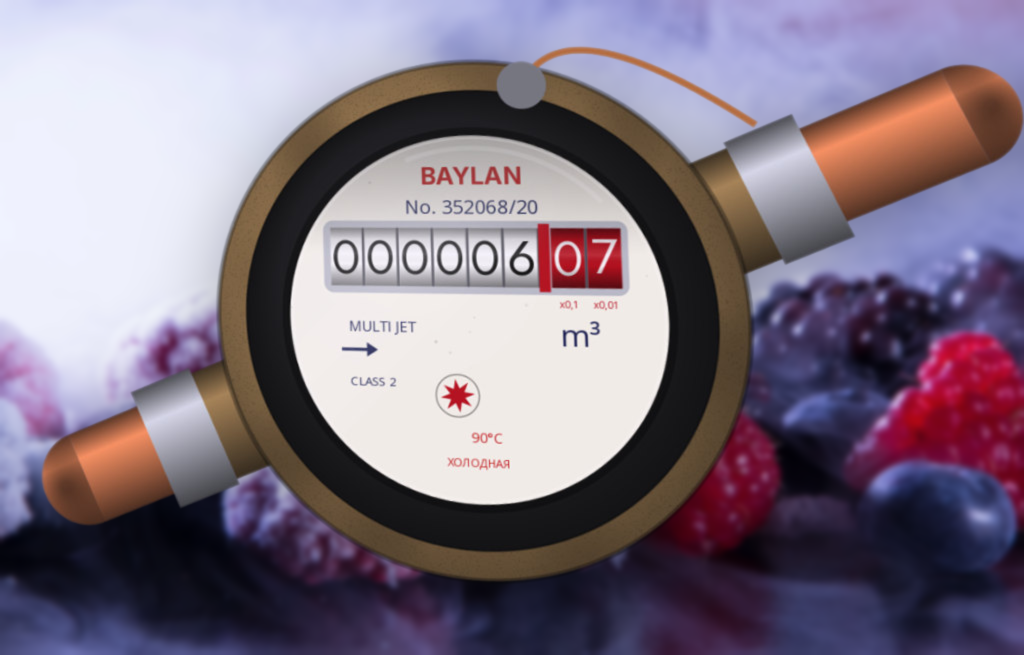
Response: **6.07** m³
